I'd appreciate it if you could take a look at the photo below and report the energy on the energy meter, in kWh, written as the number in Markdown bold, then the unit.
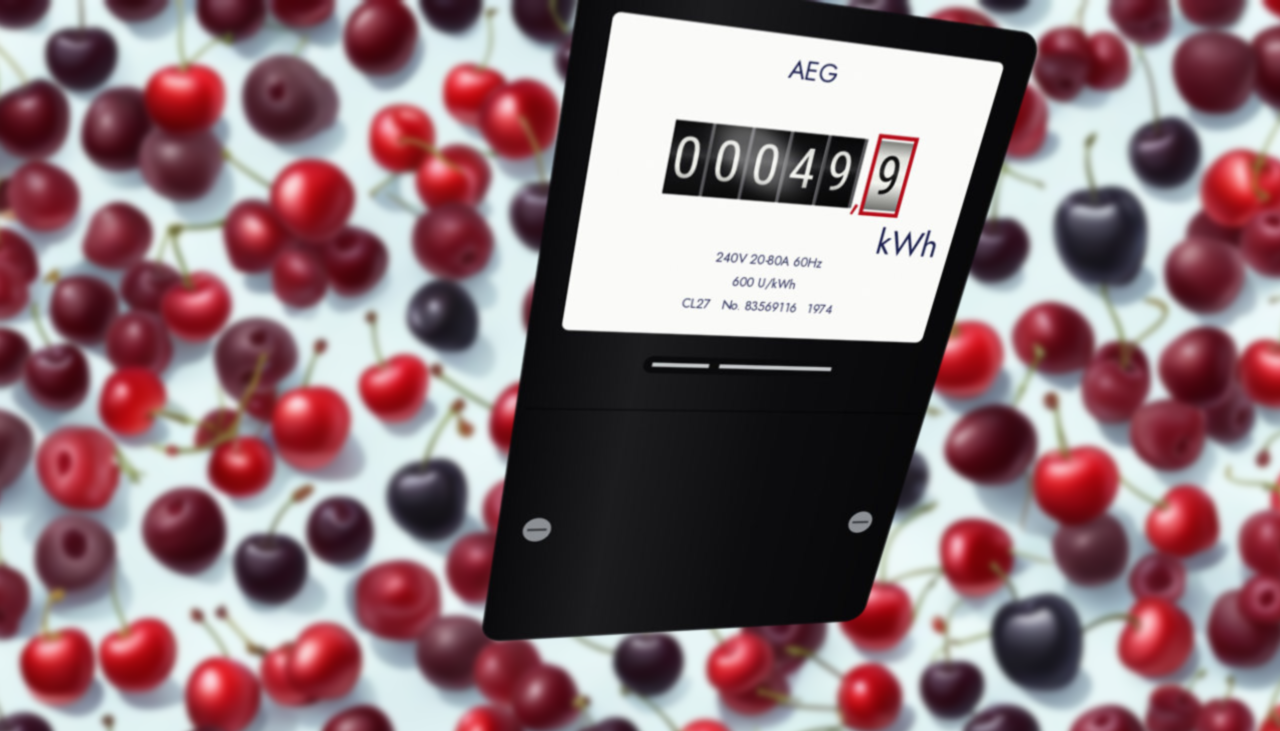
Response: **49.9** kWh
